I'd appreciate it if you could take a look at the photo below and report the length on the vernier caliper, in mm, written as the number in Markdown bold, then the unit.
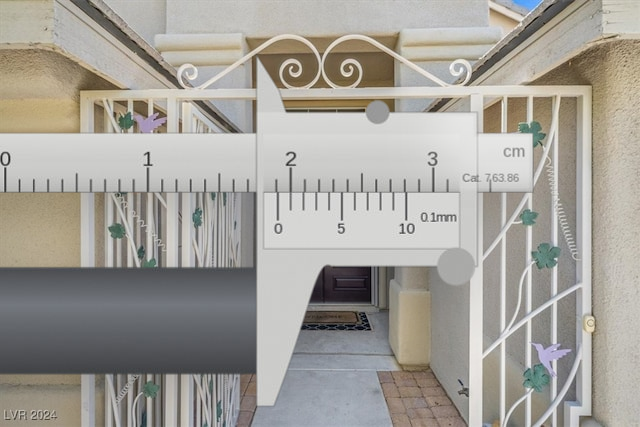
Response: **19.1** mm
